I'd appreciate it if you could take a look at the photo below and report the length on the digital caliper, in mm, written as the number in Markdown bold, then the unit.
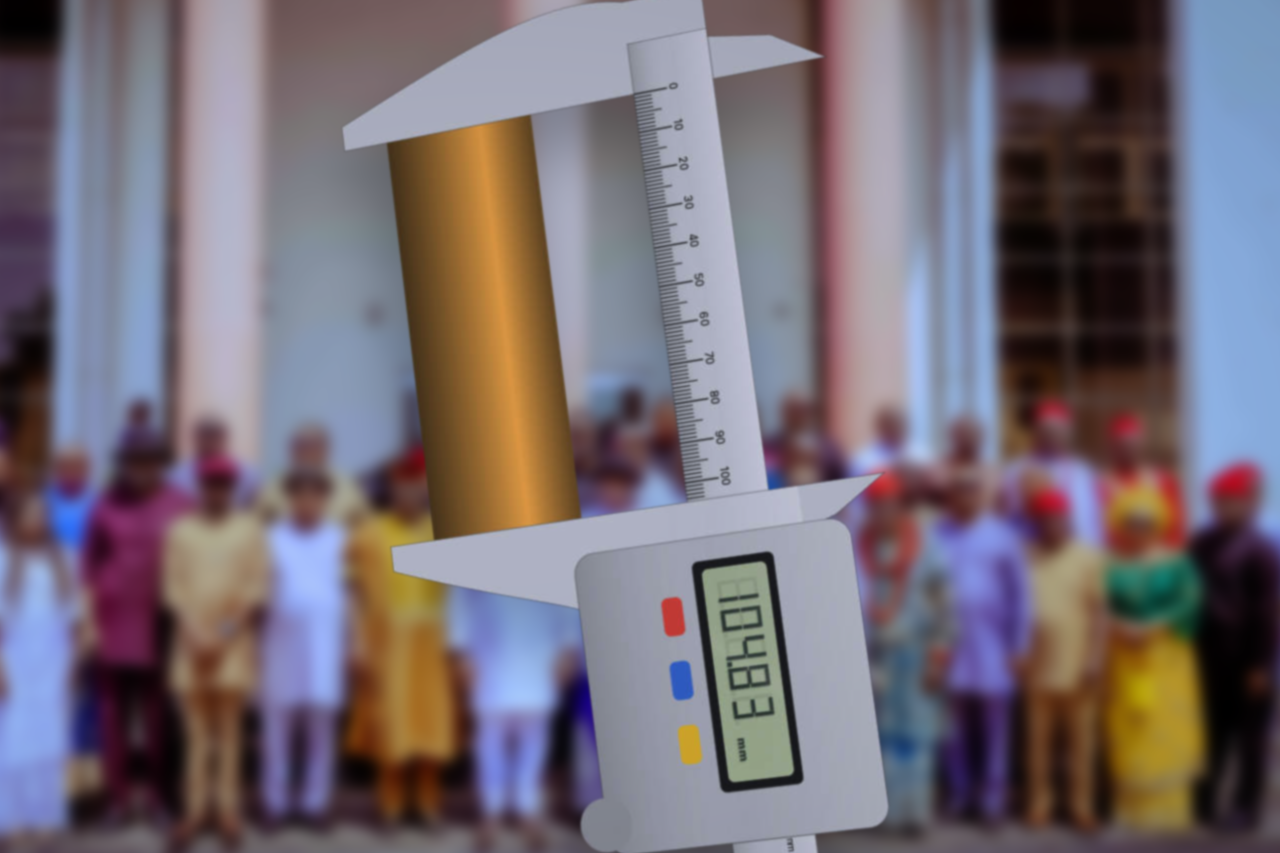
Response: **104.83** mm
